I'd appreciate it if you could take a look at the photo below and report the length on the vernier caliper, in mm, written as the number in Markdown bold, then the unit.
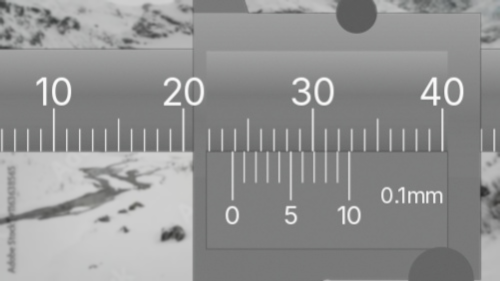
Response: **23.8** mm
